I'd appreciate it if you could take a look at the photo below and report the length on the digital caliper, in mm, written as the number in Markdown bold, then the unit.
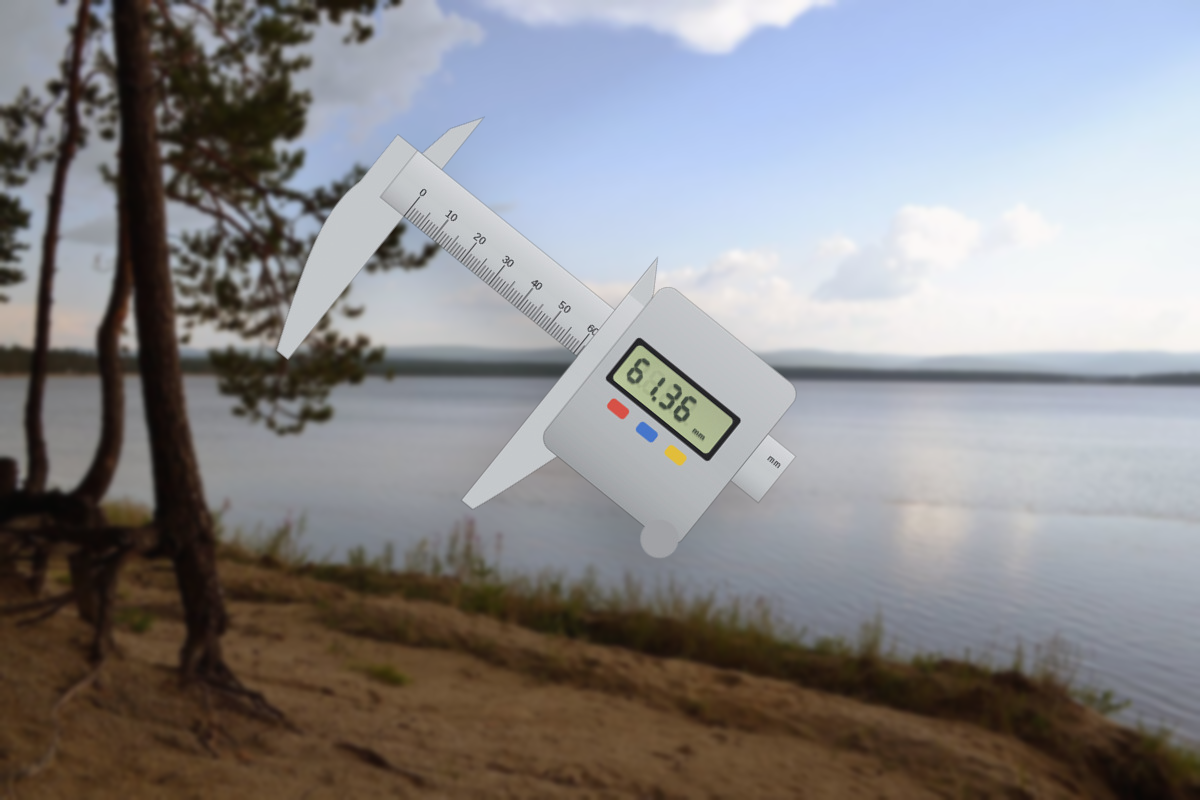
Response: **61.36** mm
